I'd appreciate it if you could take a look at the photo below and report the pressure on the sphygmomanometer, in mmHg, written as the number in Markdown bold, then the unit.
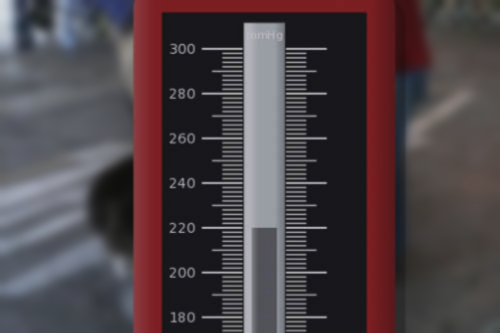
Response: **220** mmHg
